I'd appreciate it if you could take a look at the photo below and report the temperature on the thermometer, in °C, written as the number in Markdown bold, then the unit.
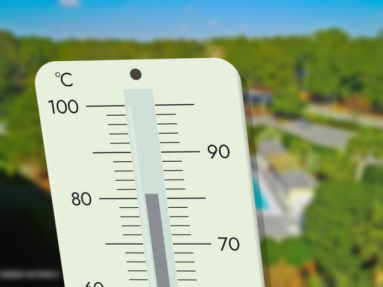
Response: **81** °C
